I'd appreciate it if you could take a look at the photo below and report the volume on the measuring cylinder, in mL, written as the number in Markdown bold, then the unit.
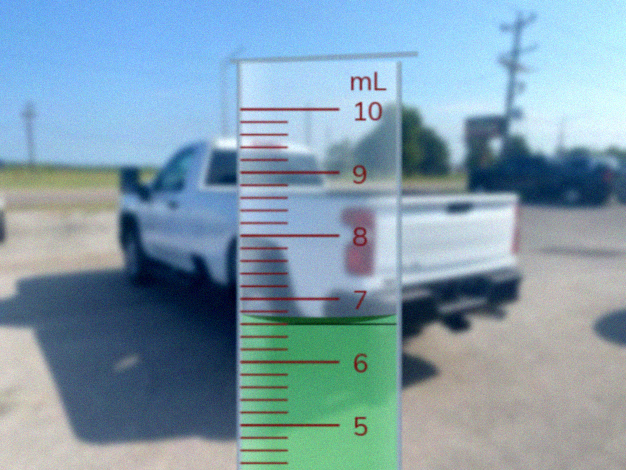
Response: **6.6** mL
